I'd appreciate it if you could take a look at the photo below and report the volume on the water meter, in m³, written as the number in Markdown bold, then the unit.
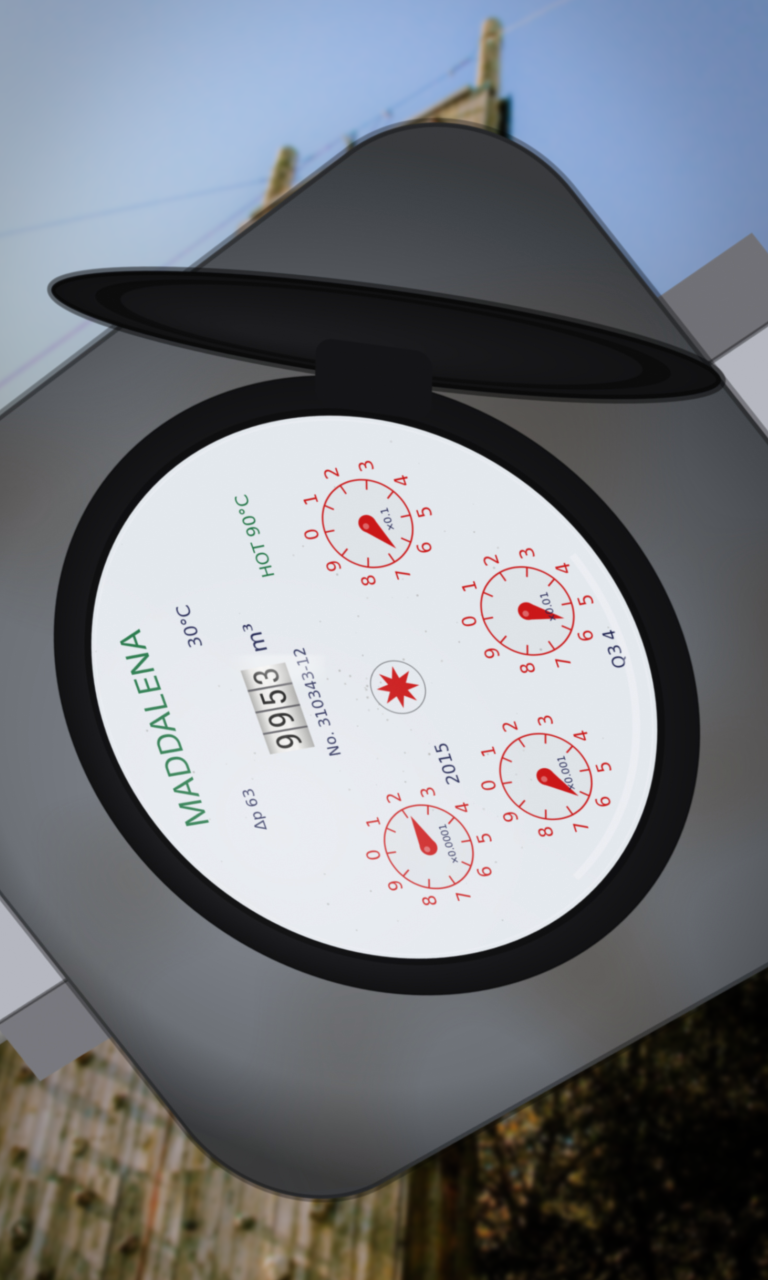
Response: **9953.6562** m³
